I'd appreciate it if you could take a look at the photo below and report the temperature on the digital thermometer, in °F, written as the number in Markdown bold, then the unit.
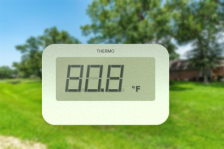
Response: **80.8** °F
